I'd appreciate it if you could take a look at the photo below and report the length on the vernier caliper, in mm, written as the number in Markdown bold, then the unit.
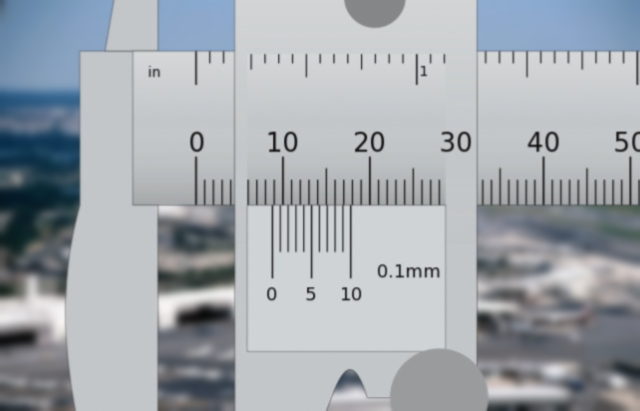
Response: **8.8** mm
